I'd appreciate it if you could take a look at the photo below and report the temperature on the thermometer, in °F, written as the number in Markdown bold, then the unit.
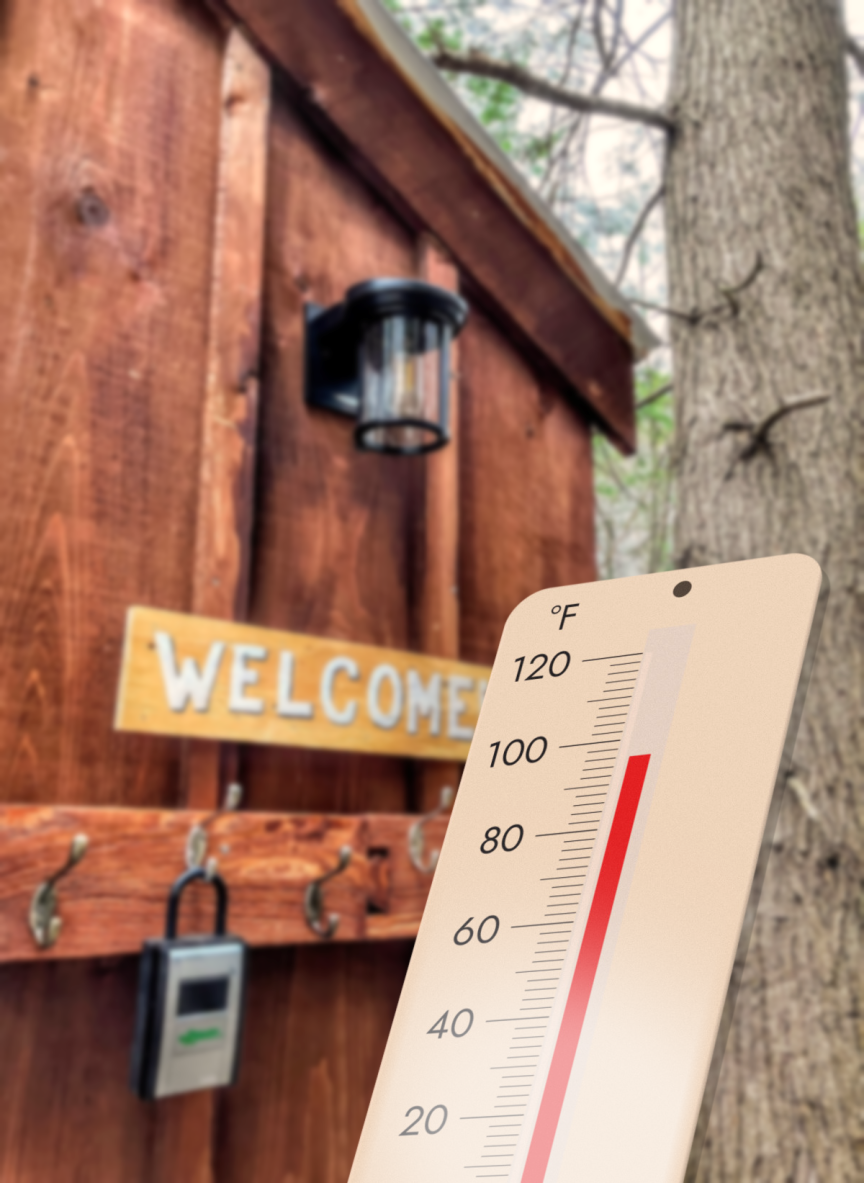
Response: **96** °F
